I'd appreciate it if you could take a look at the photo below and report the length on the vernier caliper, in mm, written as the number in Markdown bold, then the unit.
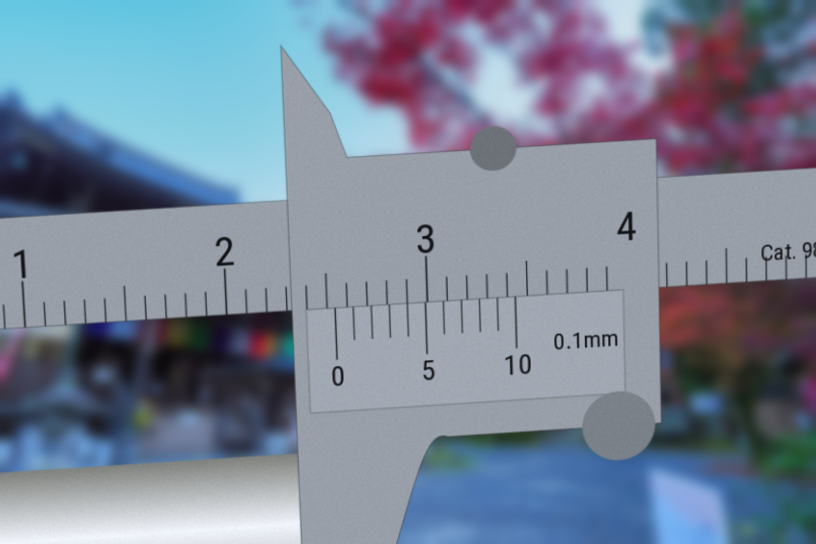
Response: **25.4** mm
